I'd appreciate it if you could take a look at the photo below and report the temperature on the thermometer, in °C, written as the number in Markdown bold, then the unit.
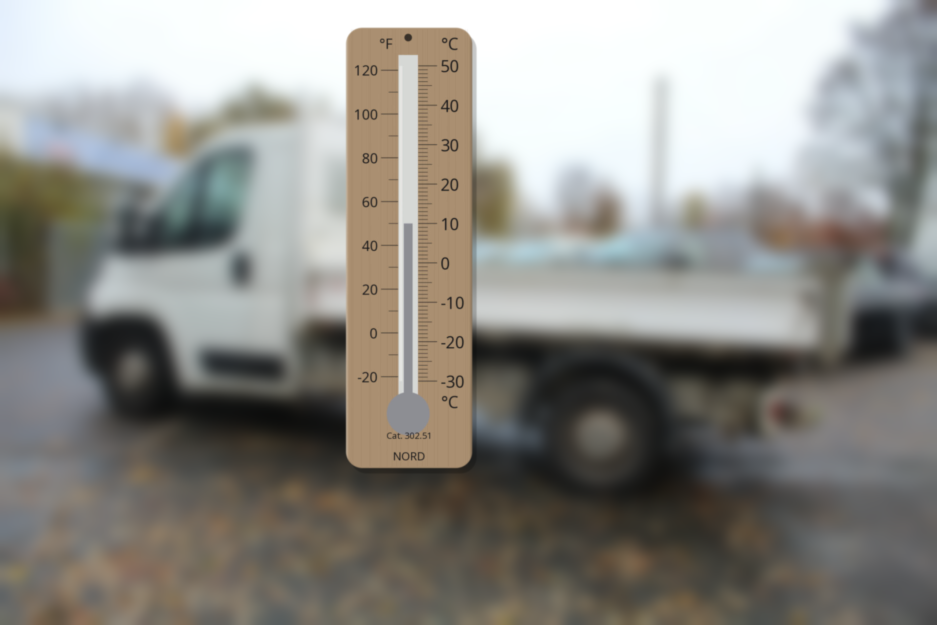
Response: **10** °C
